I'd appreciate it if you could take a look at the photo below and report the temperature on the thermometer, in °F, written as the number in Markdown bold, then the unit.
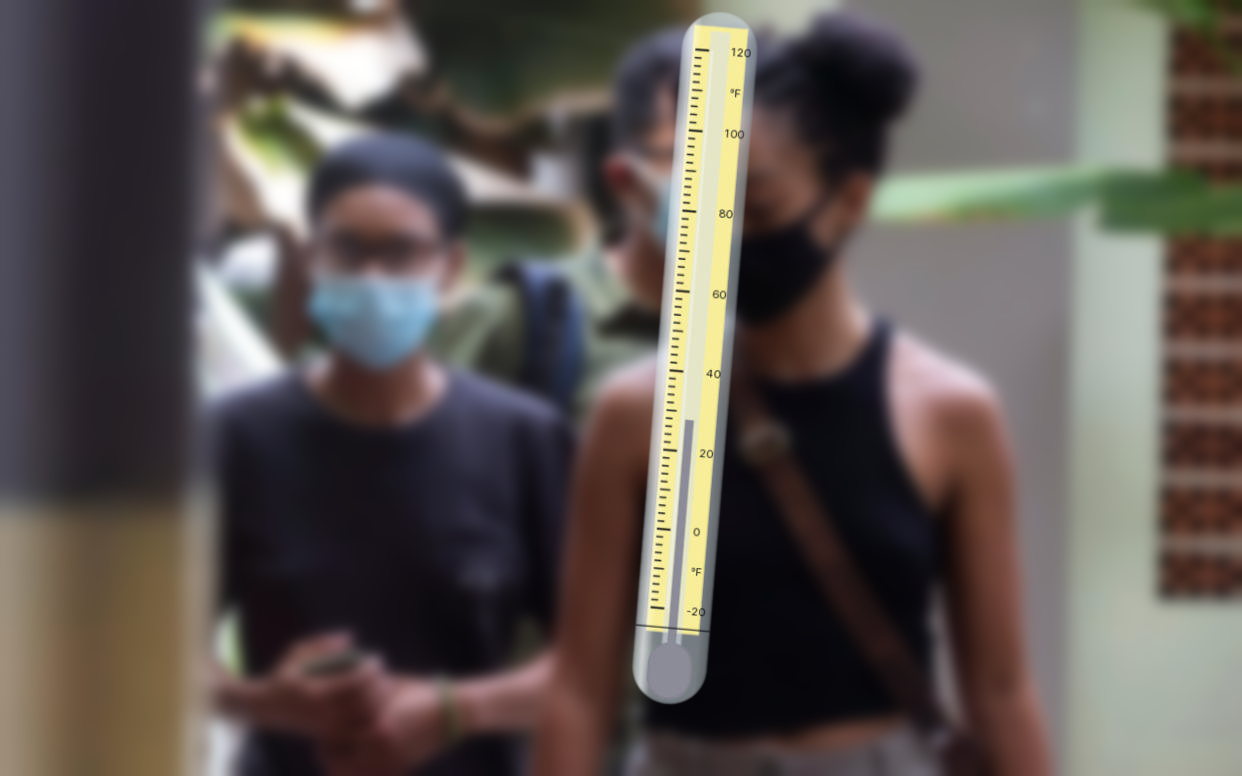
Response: **28** °F
